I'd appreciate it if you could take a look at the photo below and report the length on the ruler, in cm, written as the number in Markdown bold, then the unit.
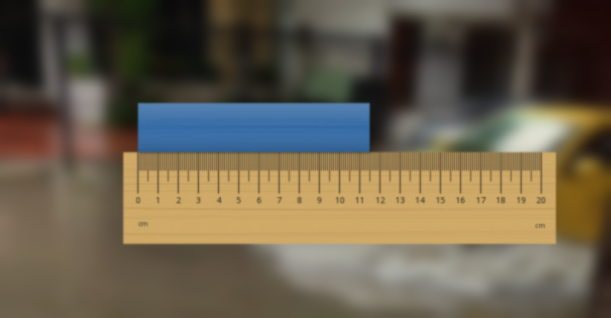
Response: **11.5** cm
